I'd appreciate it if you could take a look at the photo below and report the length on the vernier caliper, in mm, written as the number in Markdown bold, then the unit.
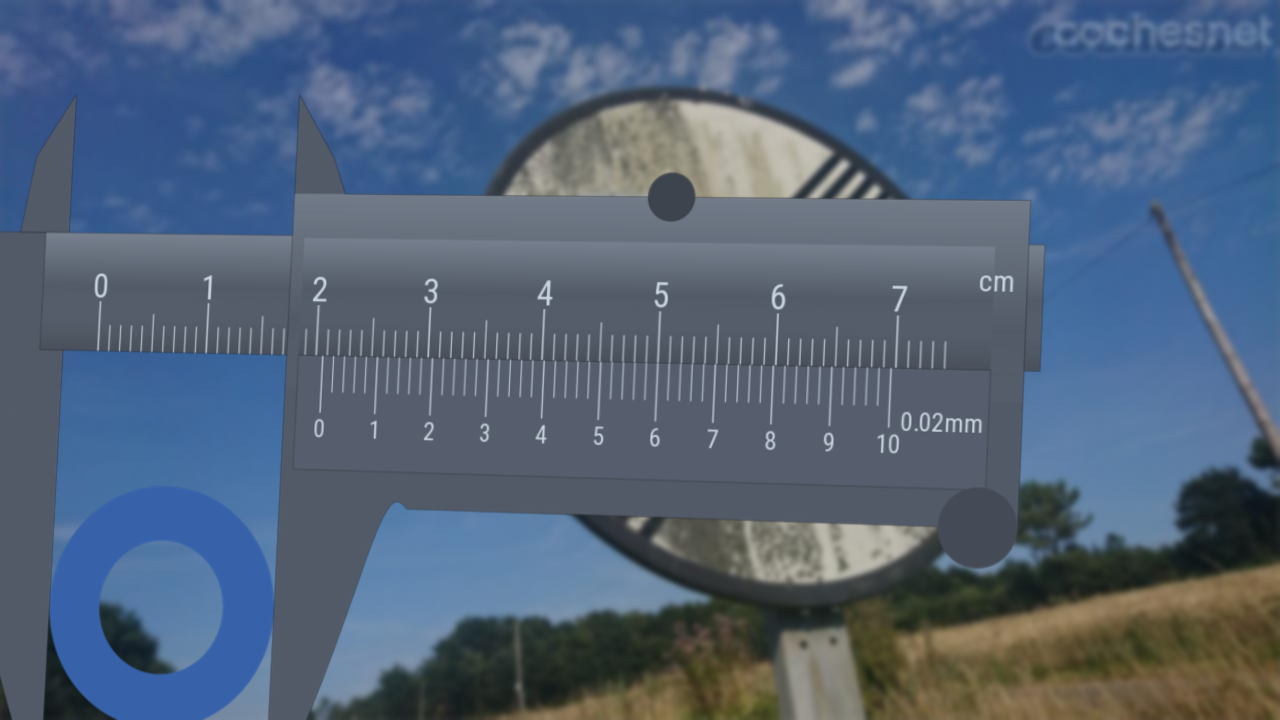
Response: **20.6** mm
